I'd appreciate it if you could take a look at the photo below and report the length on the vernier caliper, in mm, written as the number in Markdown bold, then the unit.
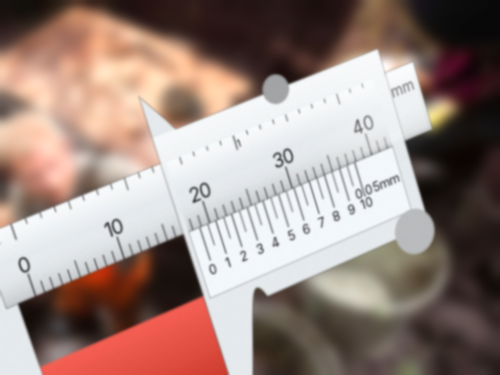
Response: **18.8** mm
